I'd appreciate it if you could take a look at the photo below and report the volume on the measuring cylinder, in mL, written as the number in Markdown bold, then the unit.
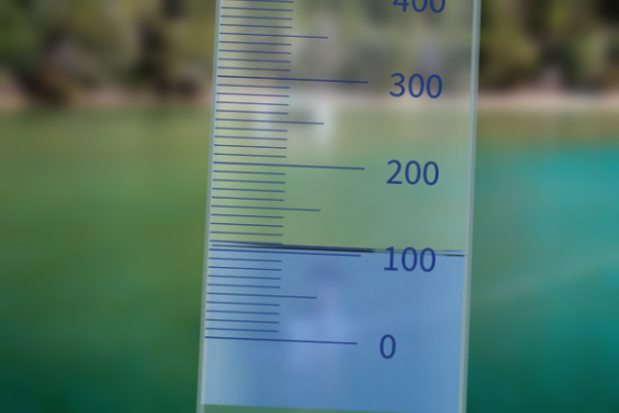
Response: **105** mL
